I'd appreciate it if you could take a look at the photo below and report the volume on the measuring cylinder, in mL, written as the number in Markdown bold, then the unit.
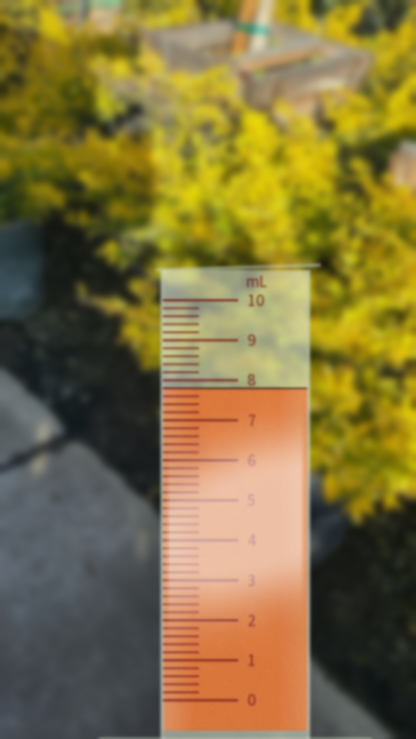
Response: **7.8** mL
